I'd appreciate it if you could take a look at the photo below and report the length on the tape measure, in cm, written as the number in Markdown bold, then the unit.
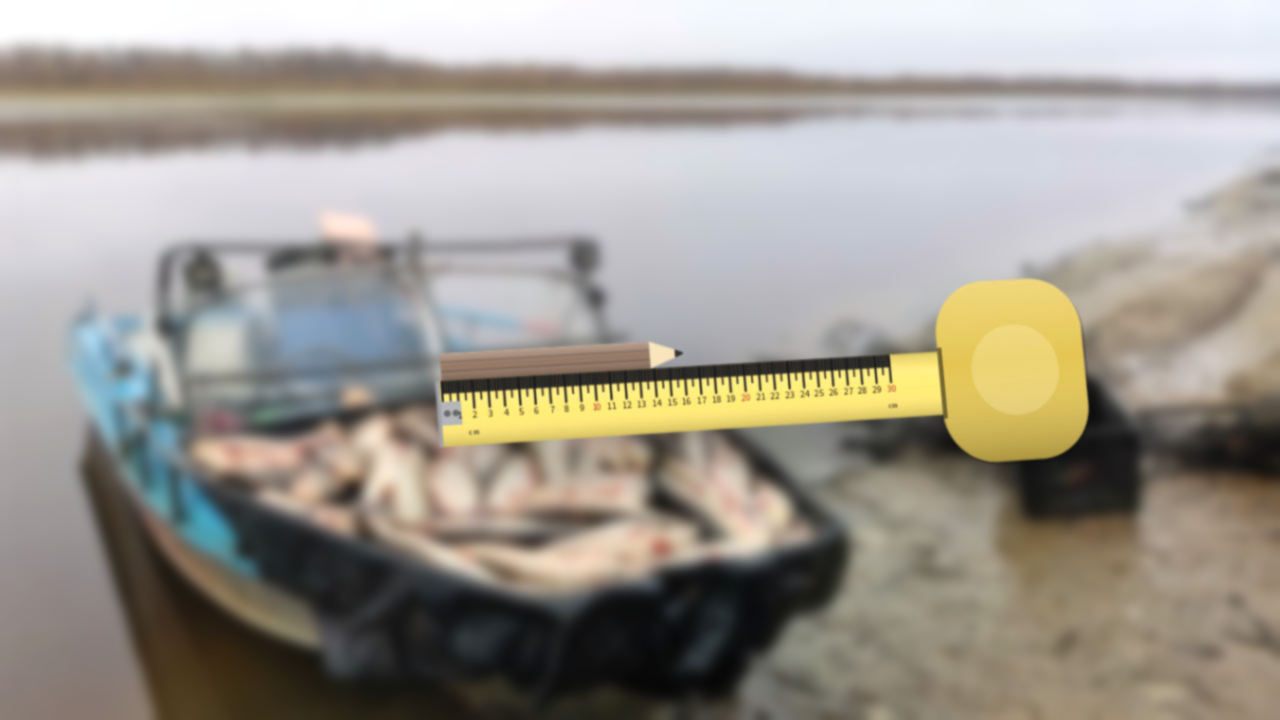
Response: **16** cm
